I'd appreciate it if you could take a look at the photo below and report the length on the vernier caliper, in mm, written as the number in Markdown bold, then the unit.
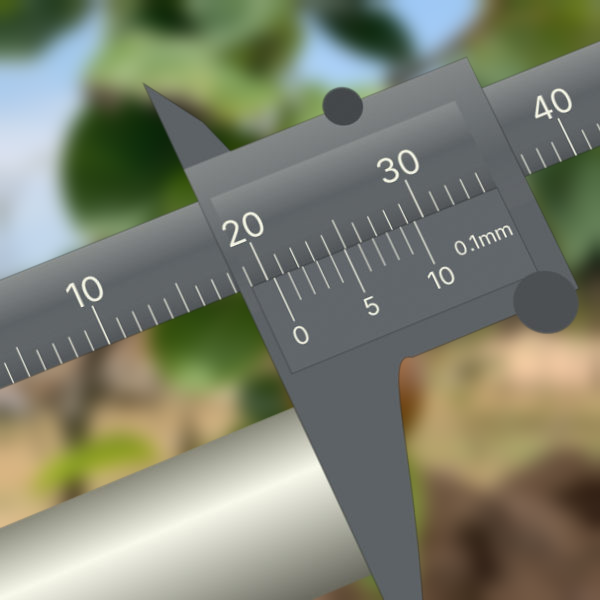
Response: **20.4** mm
